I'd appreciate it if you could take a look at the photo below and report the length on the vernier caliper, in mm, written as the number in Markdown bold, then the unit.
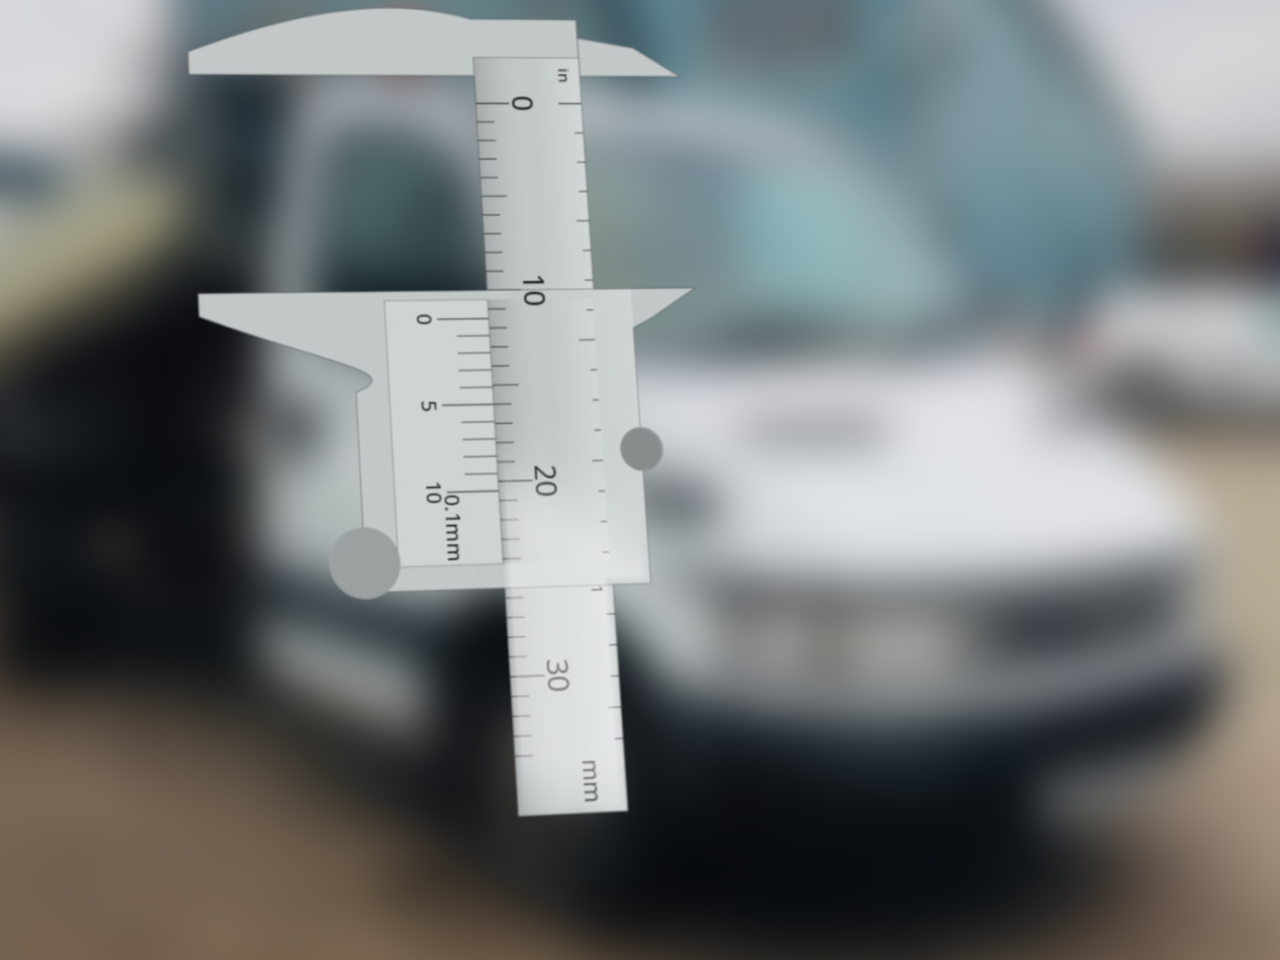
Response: **11.5** mm
